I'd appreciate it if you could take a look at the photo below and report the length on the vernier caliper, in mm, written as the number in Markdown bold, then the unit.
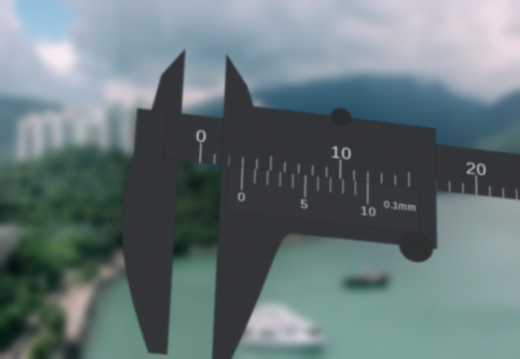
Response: **3.0** mm
